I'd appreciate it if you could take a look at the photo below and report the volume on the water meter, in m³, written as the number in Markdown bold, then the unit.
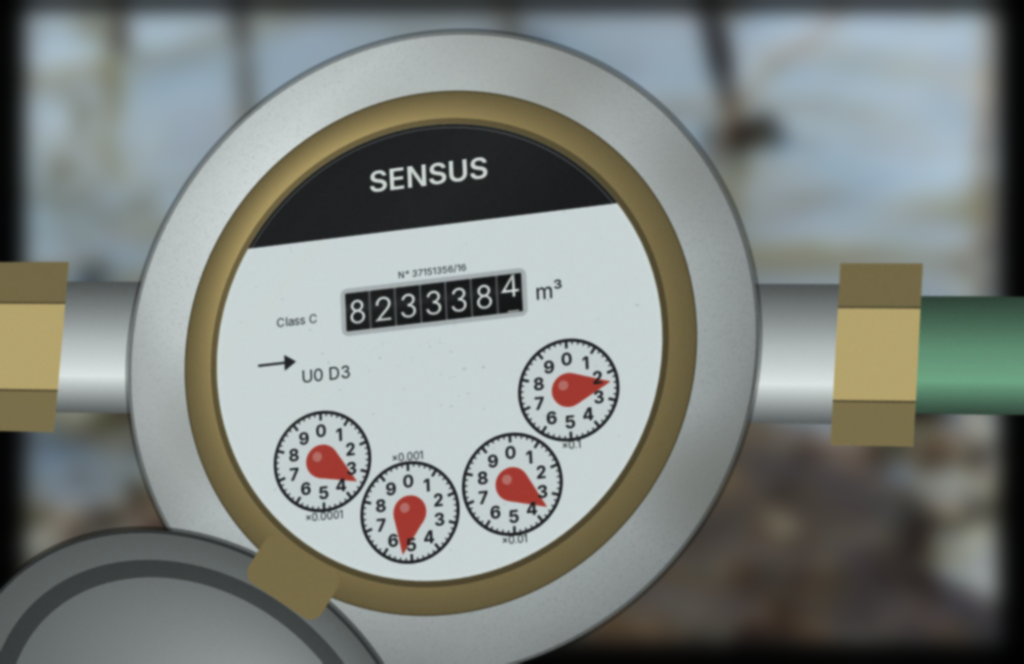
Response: **8233384.2353** m³
